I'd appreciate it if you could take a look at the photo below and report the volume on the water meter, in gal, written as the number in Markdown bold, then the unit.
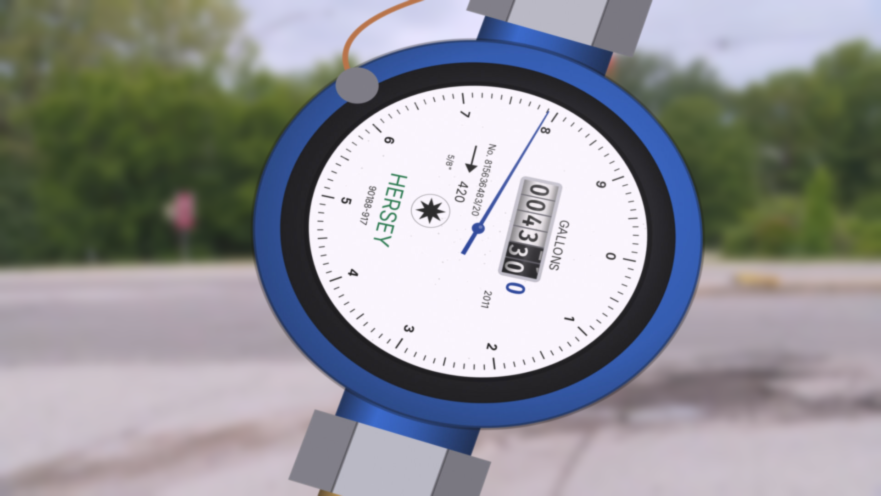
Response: **43297.9** gal
